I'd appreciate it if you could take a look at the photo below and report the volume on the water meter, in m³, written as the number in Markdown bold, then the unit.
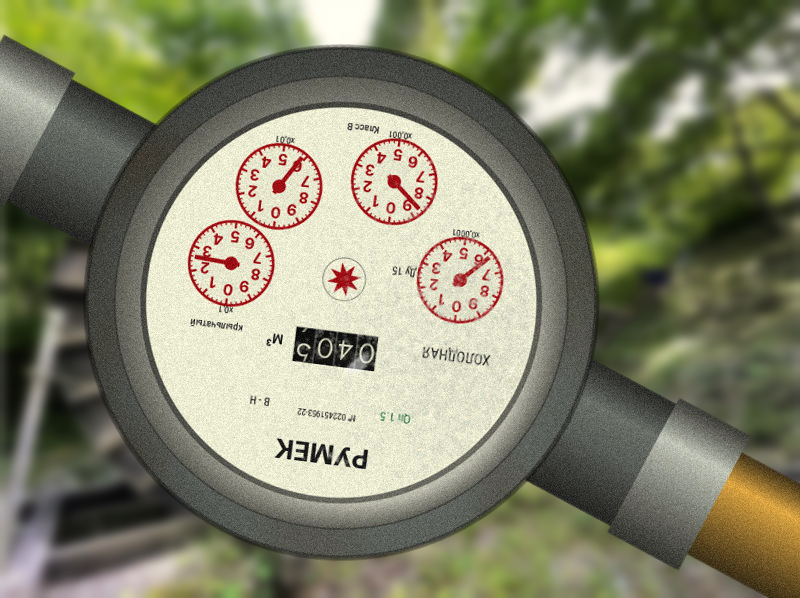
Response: **405.2586** m³
